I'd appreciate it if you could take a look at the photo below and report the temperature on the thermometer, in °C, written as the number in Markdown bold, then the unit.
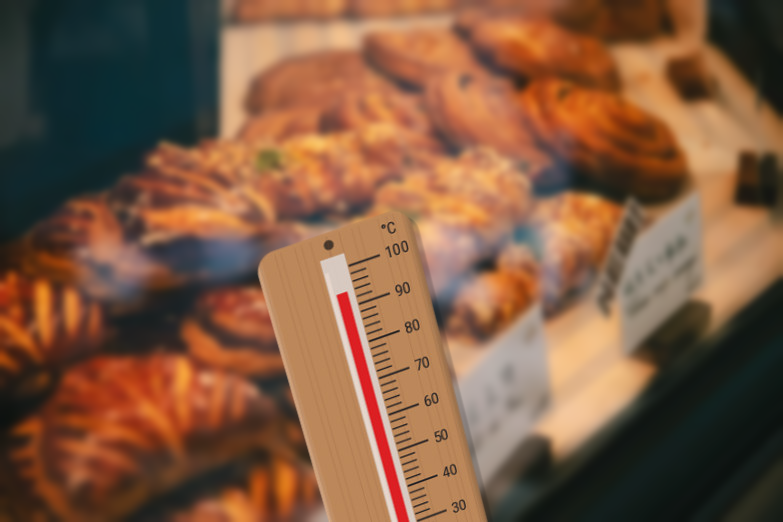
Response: **94** °C
